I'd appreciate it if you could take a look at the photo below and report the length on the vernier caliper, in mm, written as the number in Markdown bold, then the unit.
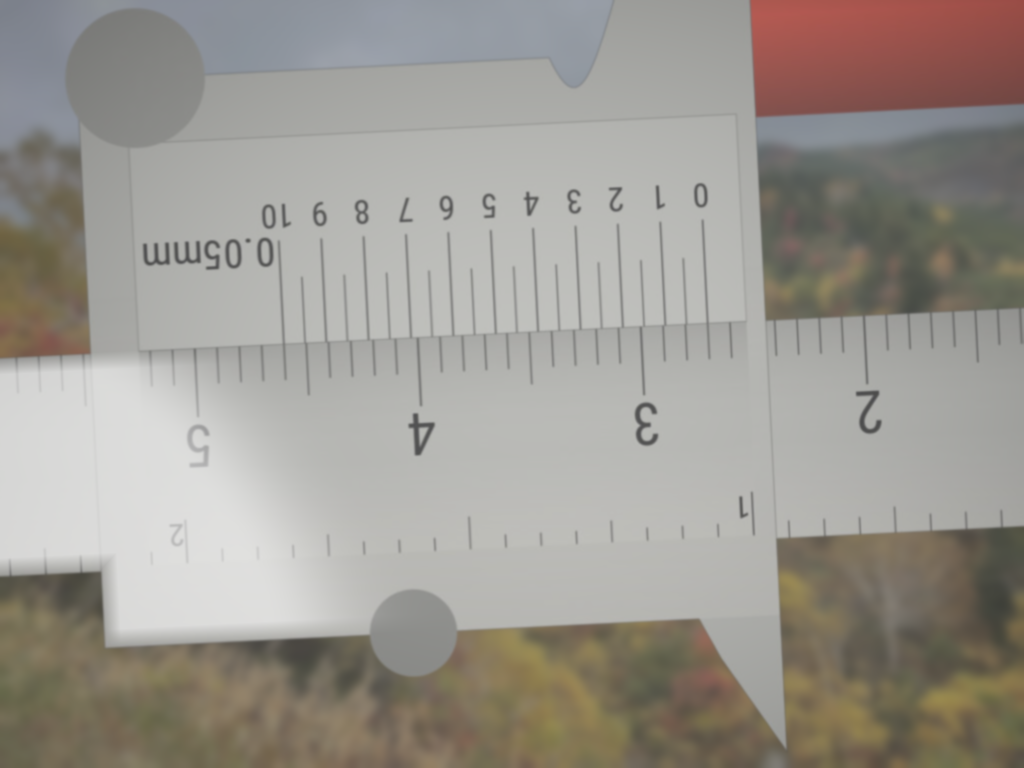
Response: **27.0** mm
